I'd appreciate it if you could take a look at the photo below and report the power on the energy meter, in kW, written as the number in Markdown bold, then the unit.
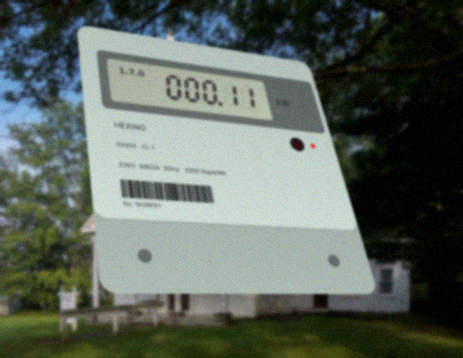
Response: **0.11** kW
